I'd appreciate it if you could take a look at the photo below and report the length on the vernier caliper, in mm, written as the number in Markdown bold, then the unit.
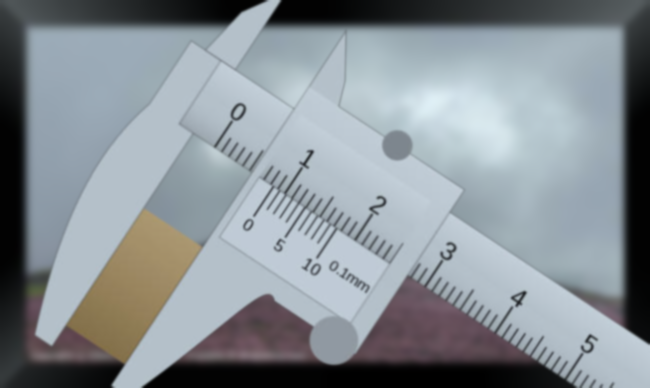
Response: **8.4** mm
